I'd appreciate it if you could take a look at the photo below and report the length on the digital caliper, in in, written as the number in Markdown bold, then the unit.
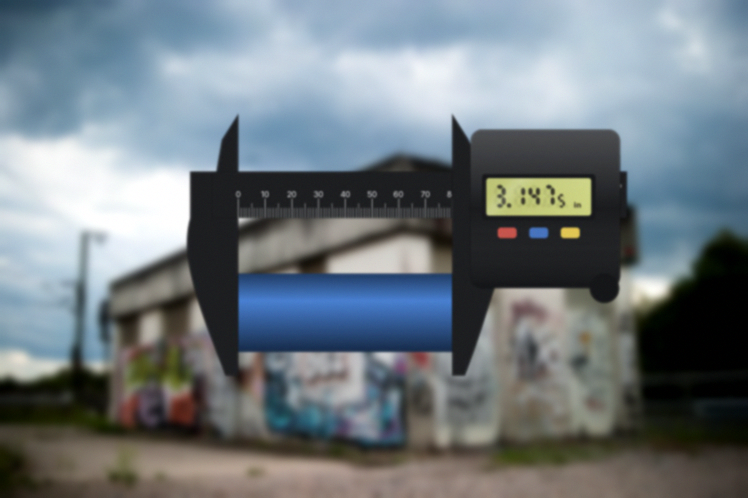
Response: **3.1475** in
